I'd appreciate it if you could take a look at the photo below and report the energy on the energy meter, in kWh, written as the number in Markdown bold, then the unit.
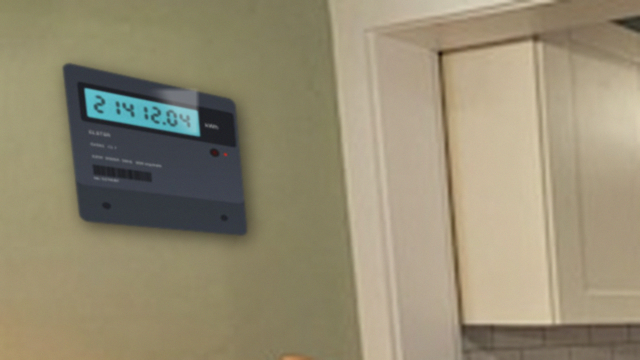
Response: **21412.04** kWh
